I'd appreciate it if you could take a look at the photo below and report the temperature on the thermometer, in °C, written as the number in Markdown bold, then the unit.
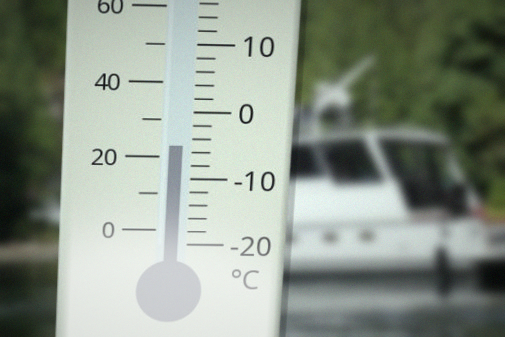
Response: **-5** °C
